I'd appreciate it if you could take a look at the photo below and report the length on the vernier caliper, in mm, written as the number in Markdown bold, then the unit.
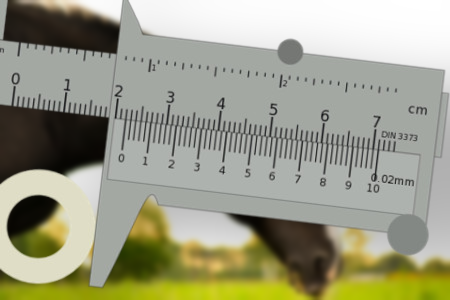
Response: **22.0** mm
